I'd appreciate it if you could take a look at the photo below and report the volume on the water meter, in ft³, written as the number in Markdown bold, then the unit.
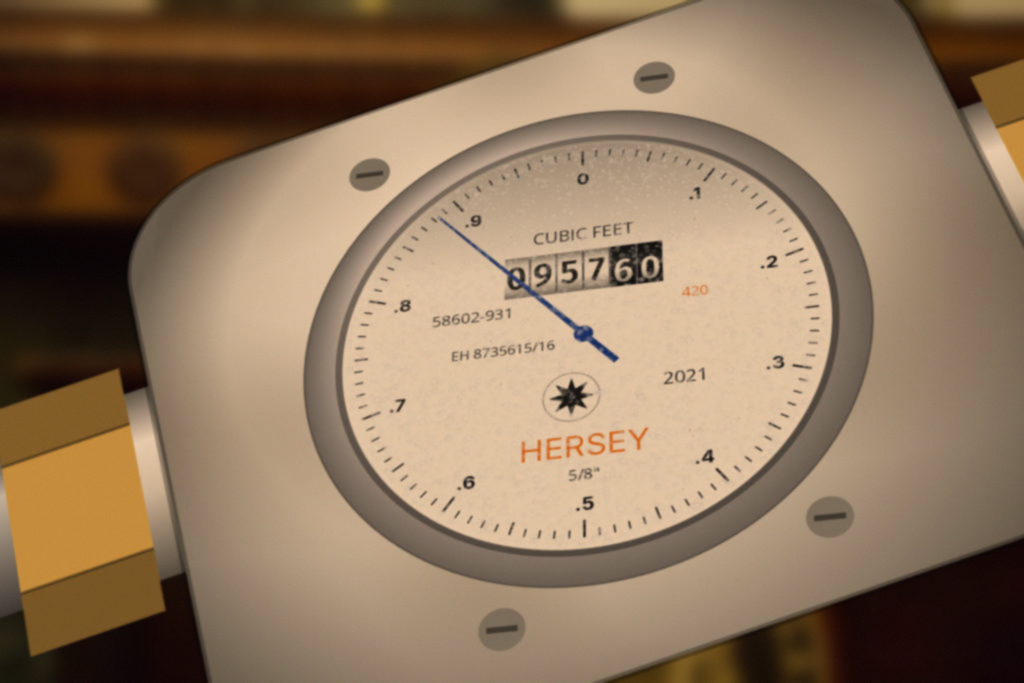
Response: **95759.88** ft³
